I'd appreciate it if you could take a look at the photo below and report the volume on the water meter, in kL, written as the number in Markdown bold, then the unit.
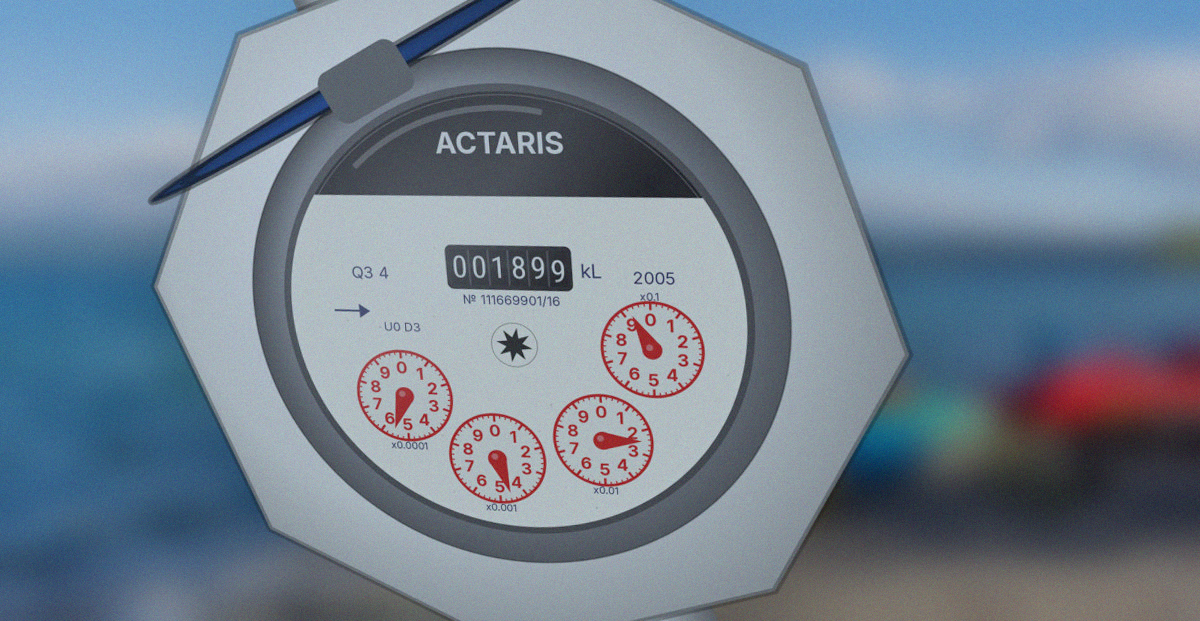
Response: **1898.9245** kL
